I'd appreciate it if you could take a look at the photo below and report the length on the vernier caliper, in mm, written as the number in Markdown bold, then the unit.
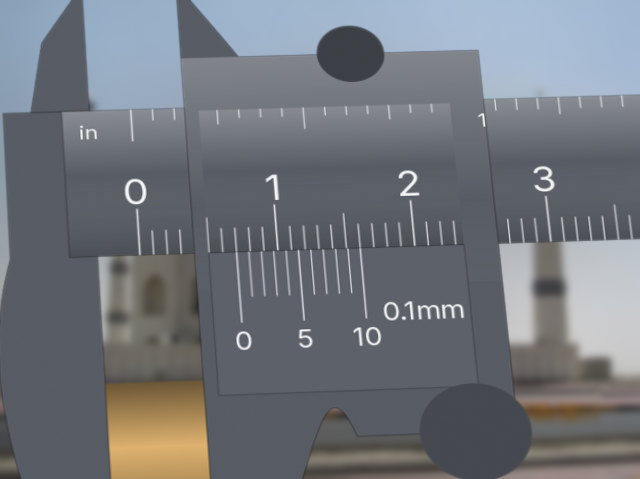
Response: **7.0** mm
